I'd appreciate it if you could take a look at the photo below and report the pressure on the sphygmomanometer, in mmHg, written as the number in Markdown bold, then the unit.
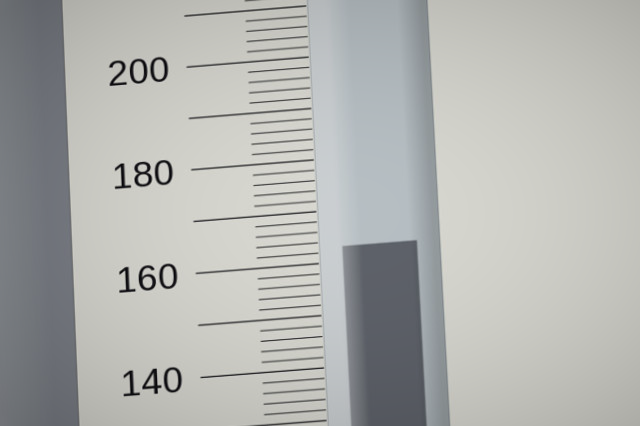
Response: **163** mmHg
